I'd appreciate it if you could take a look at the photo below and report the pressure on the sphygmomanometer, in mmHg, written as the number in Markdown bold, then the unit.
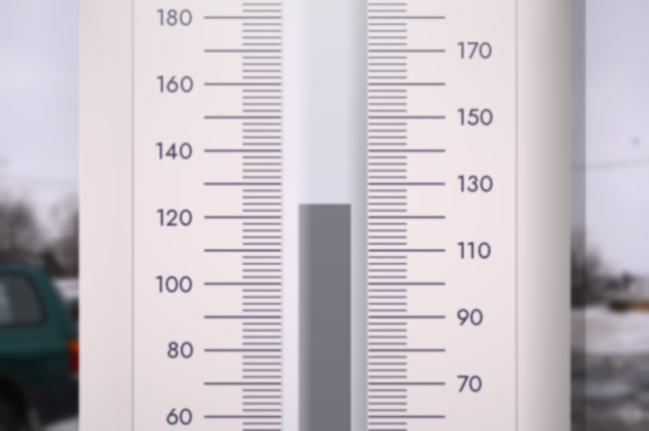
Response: **124** mmHg
